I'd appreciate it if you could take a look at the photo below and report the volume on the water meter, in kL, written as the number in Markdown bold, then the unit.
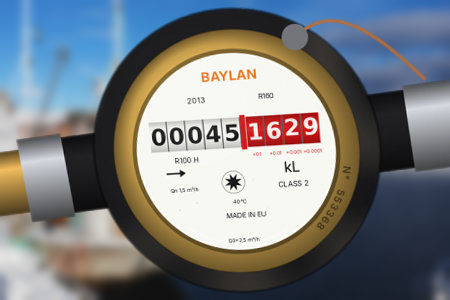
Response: **45.1629** kL
